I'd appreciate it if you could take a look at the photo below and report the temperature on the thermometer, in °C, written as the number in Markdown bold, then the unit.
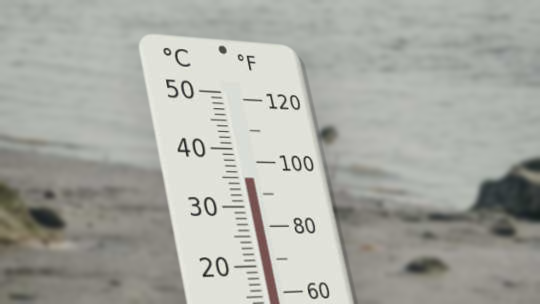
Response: **35** °C
